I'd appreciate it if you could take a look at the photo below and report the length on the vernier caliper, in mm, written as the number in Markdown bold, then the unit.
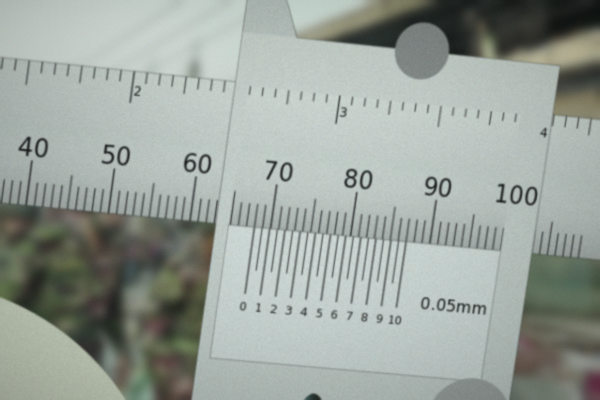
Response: **68.0** mm
